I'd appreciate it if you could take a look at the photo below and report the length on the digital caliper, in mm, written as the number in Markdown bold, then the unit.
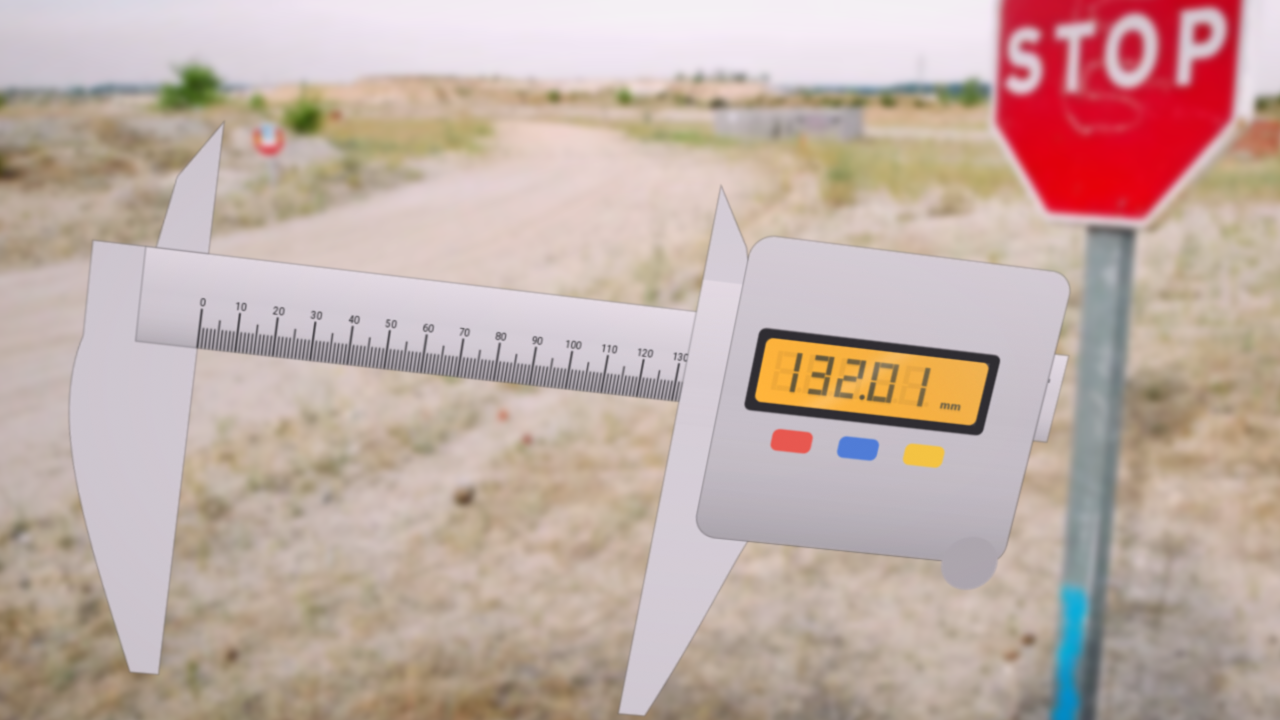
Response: **132.01** mm
